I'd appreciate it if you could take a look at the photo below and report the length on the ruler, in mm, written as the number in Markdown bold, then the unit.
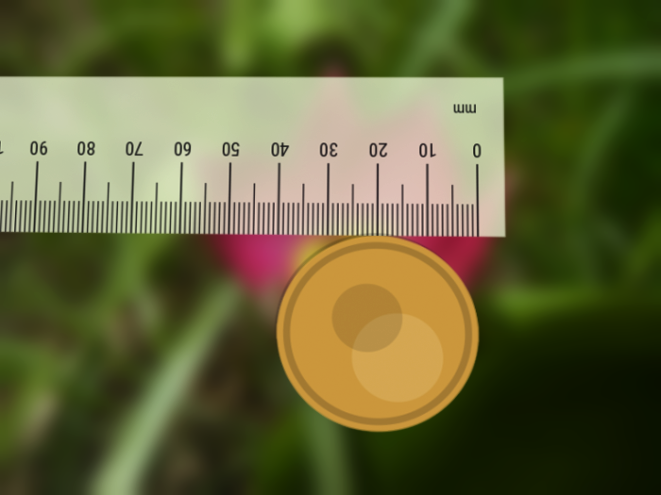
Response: **40** mm
